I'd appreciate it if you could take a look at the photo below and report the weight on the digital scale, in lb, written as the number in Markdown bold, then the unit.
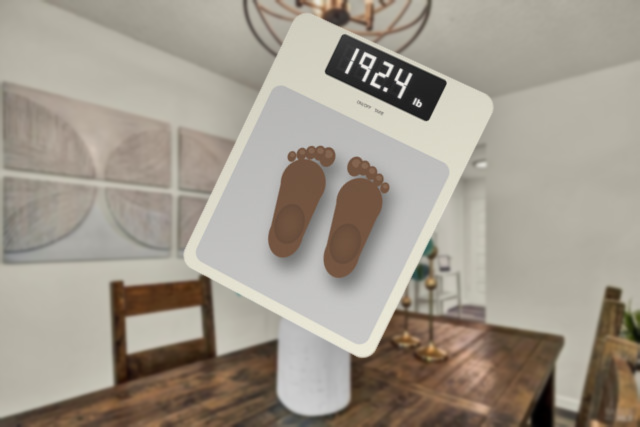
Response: **192.4** lb
